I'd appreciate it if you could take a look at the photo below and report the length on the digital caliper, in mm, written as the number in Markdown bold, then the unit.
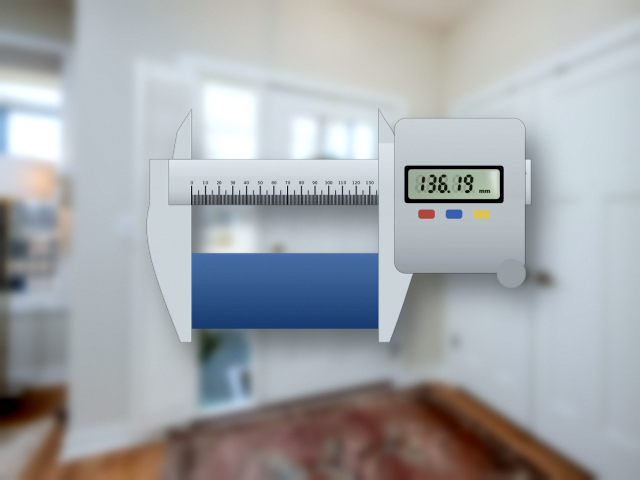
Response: **136.19** mm
